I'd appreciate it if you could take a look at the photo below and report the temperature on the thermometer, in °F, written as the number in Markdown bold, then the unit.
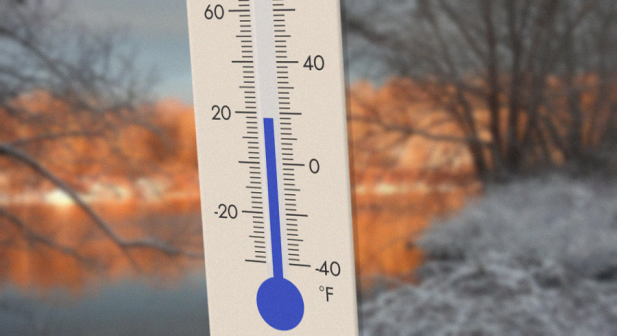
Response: **18** °F
